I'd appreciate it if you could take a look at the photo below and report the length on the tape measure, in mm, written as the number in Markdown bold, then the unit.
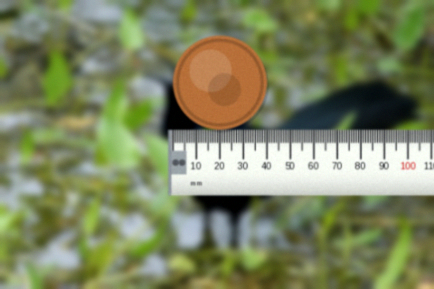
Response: **40** mm
